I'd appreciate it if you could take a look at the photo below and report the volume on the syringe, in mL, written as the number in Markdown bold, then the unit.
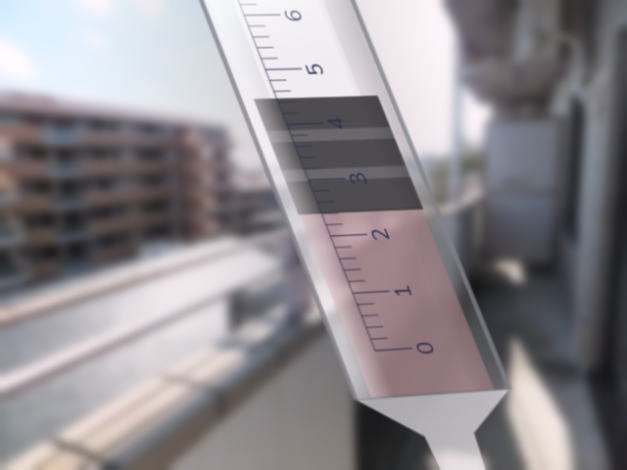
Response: **2.4** mL
